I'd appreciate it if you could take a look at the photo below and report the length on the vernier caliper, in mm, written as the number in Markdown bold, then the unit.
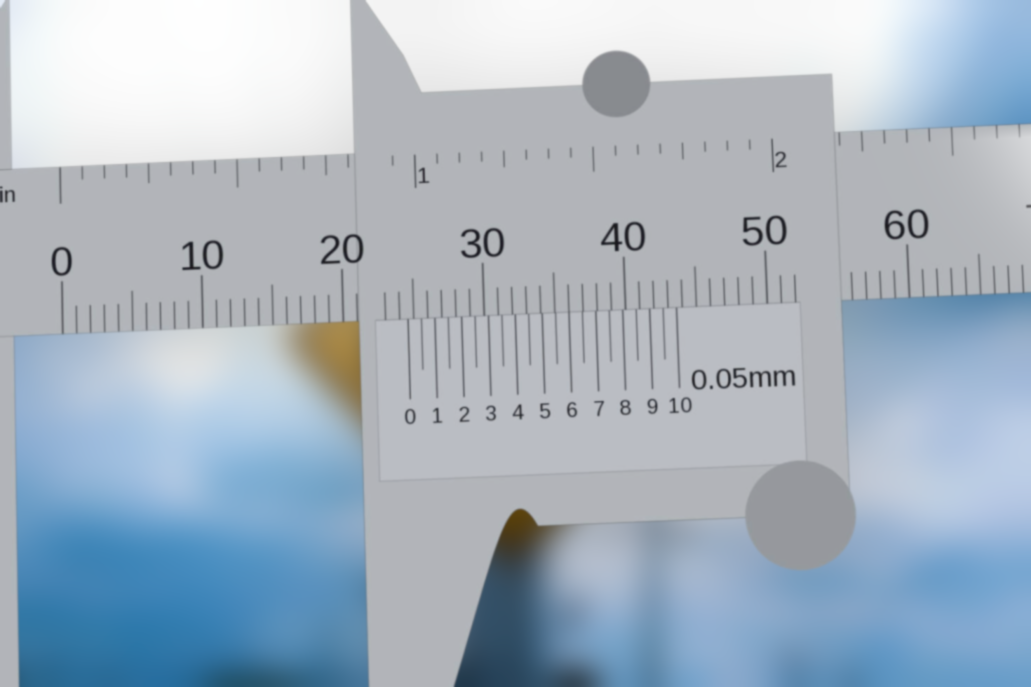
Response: **24.6** mm
